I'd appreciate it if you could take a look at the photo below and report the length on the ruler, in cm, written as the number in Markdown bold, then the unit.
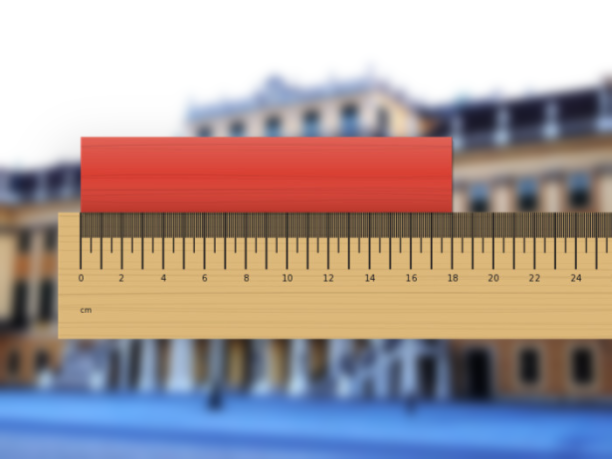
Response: **18** cm
